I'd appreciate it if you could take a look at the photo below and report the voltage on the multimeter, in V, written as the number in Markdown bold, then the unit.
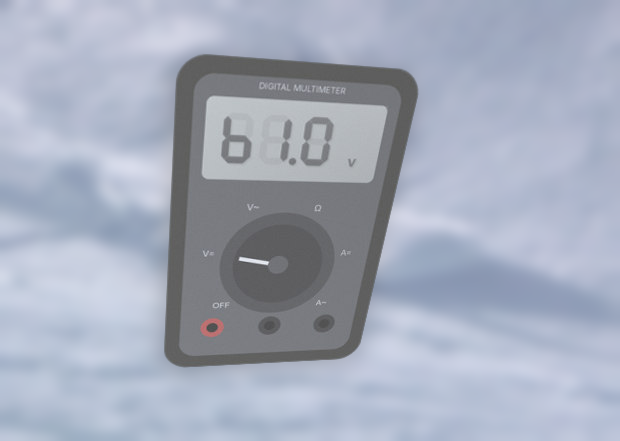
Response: **61.0** V
